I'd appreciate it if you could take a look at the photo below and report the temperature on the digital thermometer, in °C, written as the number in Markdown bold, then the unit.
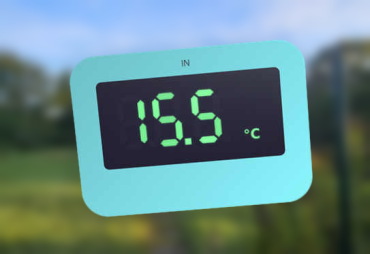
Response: **15.5** °C
